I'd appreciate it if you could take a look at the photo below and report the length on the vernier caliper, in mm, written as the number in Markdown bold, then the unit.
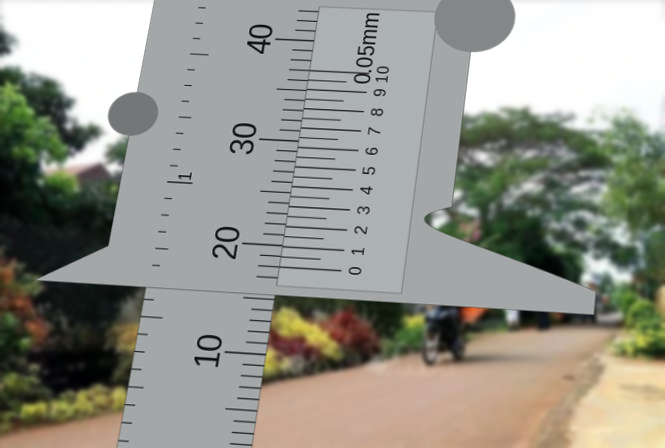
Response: **18.0** mm
